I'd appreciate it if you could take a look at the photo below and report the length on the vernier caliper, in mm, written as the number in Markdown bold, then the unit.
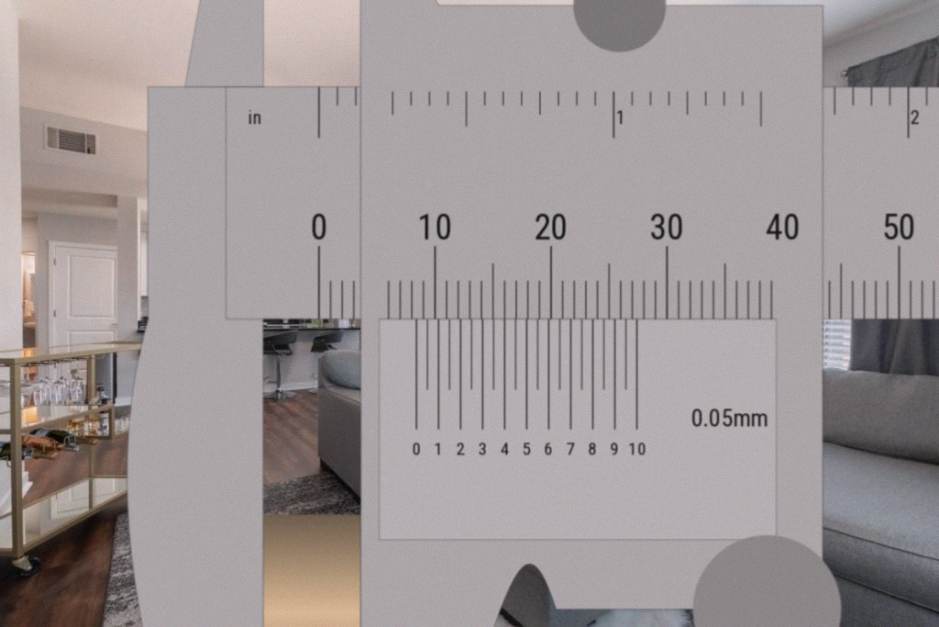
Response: **8.4** mm
